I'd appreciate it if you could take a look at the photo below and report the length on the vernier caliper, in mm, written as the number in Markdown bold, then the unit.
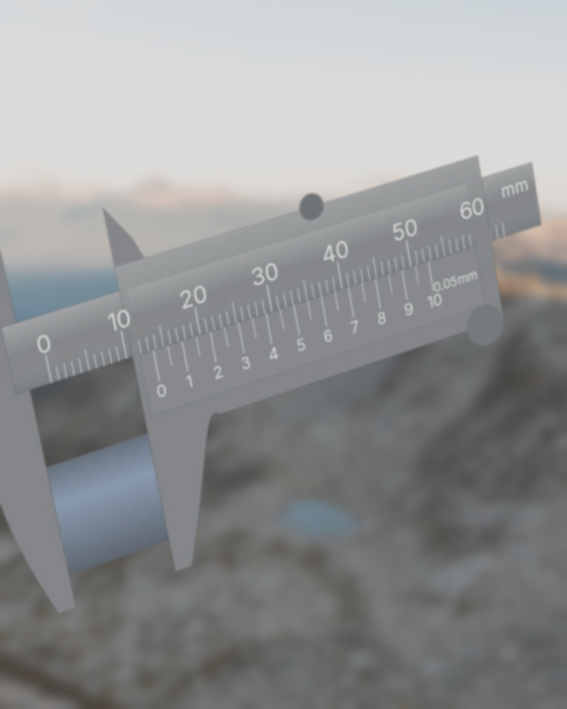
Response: **13.6** mm
